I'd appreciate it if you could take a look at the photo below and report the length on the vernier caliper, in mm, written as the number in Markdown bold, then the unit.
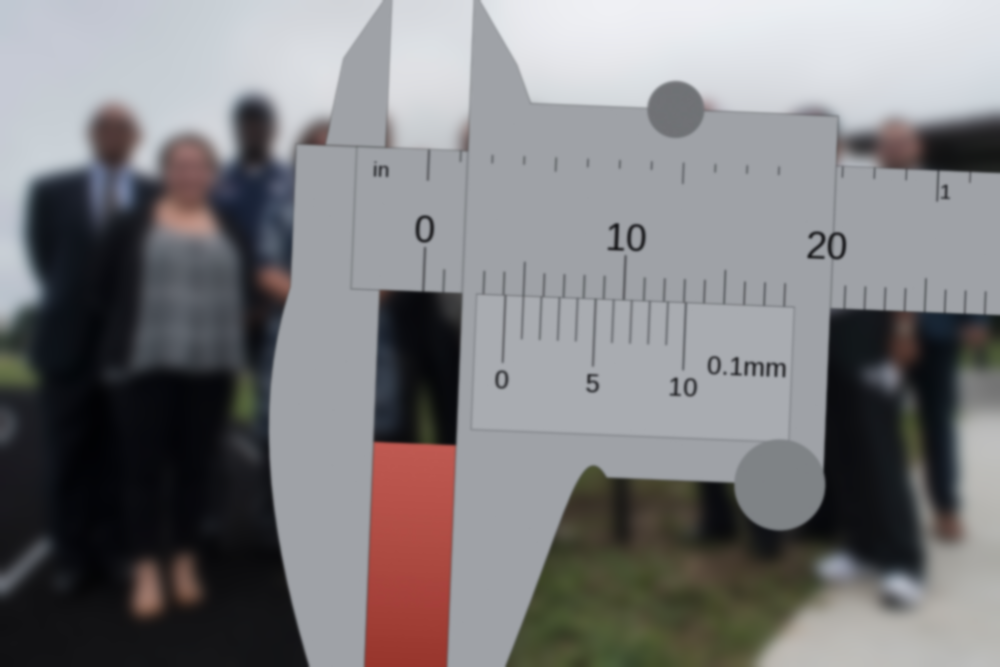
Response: **4.1** mm
